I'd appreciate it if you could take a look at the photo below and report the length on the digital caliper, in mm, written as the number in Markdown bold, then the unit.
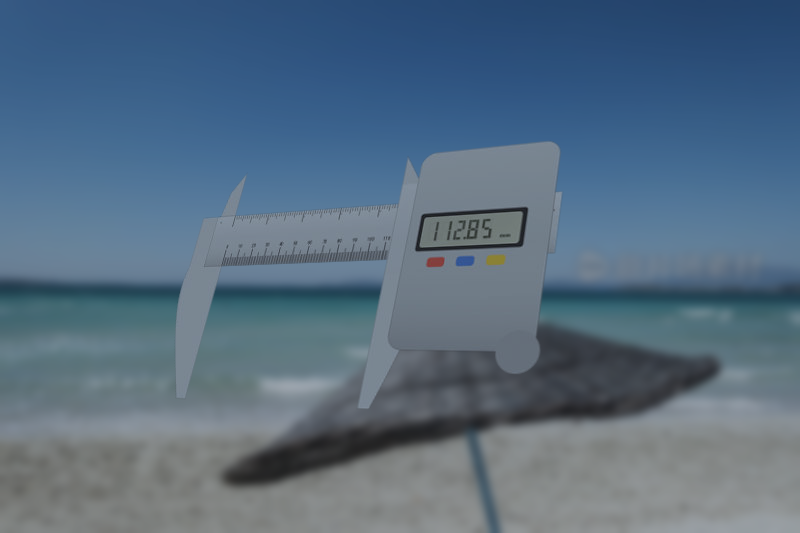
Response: **112.85** mm
